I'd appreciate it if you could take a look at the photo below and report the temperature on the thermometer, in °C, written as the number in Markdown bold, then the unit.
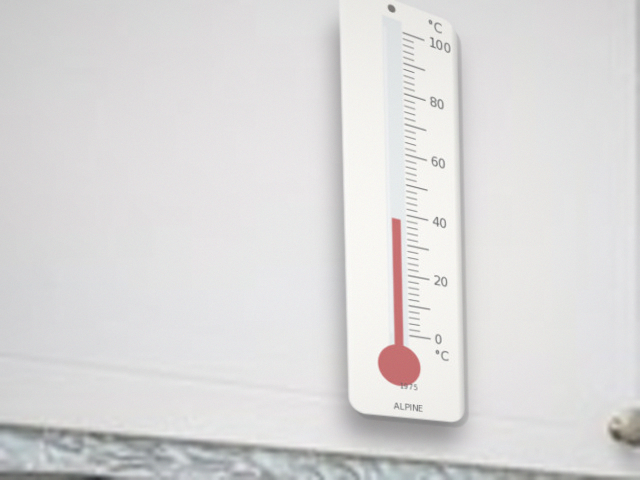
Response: **38** °C
